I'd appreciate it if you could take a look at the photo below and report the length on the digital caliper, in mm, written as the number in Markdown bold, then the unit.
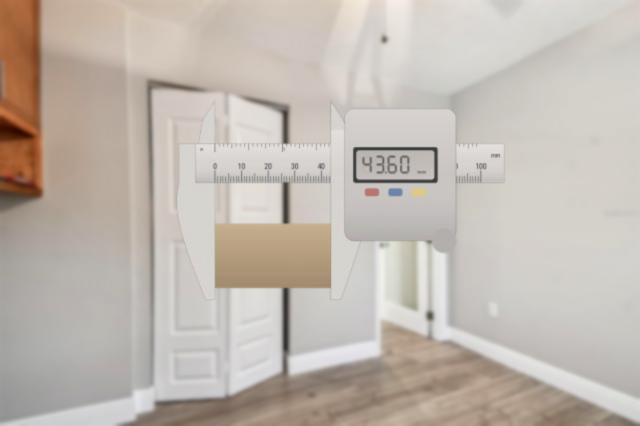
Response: **43.60** mm
